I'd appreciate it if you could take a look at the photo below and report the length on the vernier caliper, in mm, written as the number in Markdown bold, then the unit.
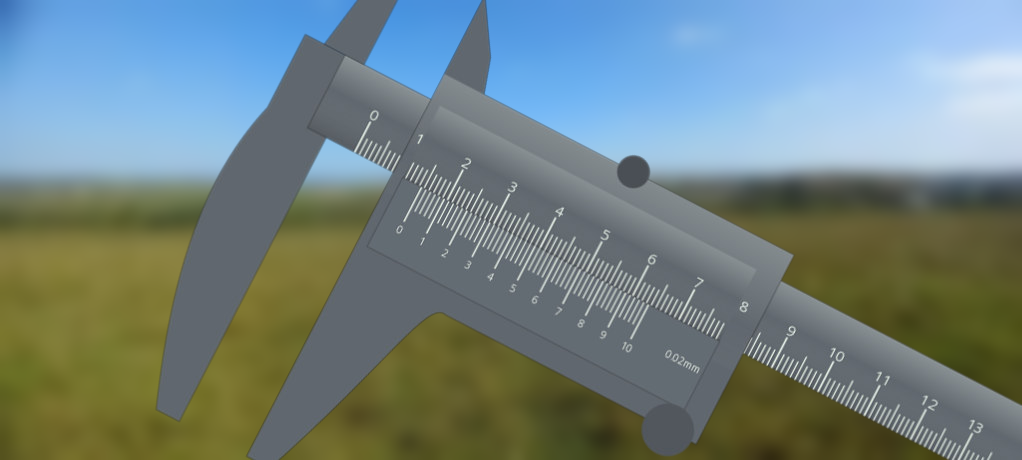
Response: **14.5** mm
